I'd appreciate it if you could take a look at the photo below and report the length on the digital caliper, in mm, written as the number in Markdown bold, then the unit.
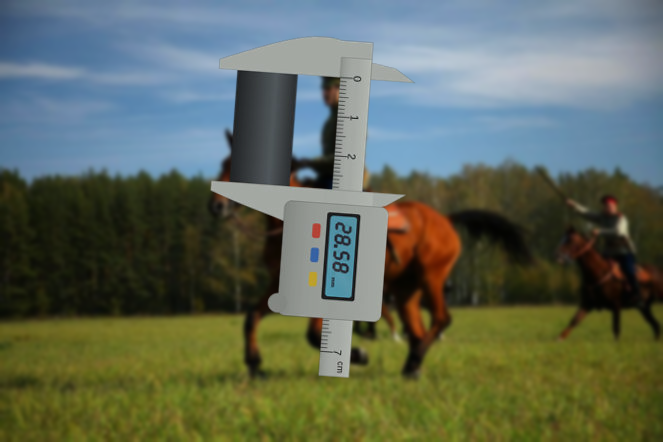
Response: **28.58** mm
